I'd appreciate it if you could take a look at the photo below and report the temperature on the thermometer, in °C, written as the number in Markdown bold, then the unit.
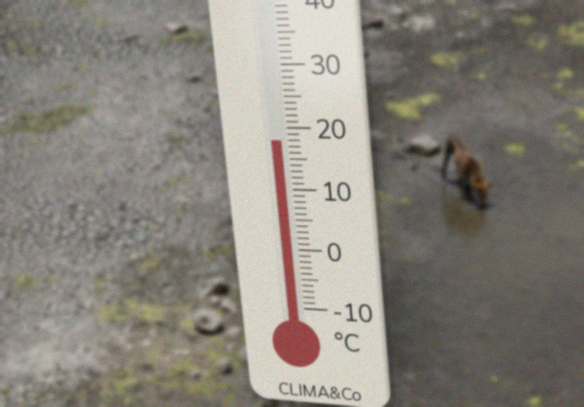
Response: **18** °C
